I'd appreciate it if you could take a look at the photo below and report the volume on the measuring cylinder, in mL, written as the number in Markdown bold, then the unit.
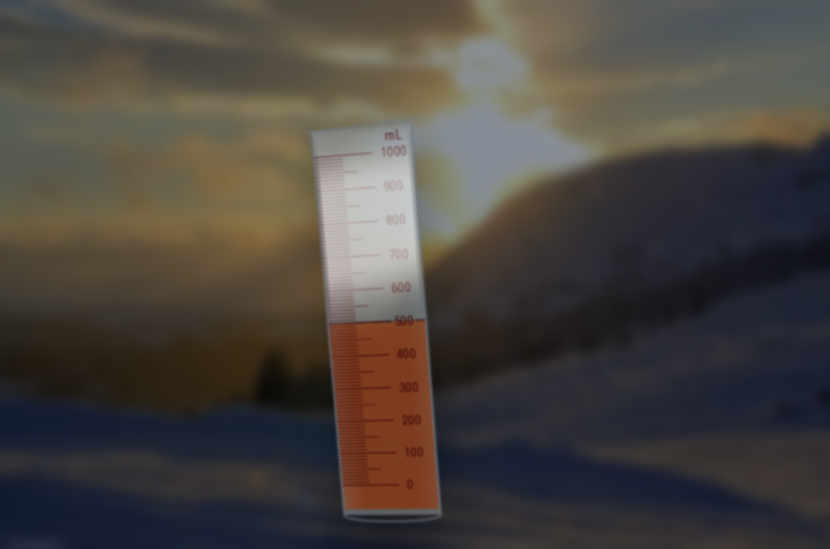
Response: **500** mL
